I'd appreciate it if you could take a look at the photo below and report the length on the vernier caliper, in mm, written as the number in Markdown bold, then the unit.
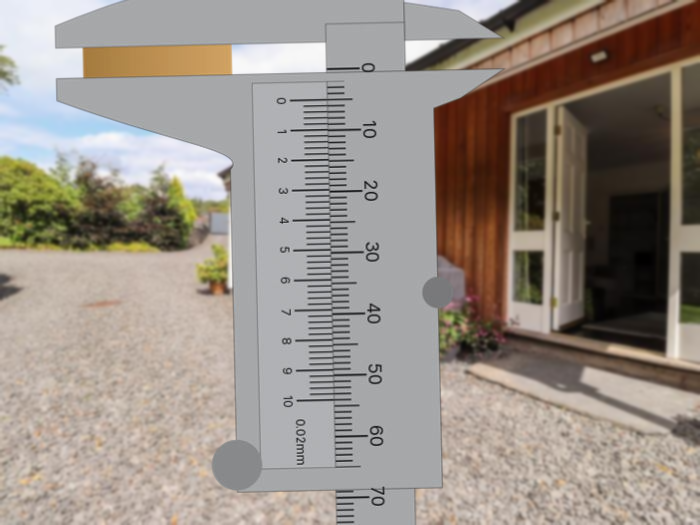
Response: **5.0** mm
